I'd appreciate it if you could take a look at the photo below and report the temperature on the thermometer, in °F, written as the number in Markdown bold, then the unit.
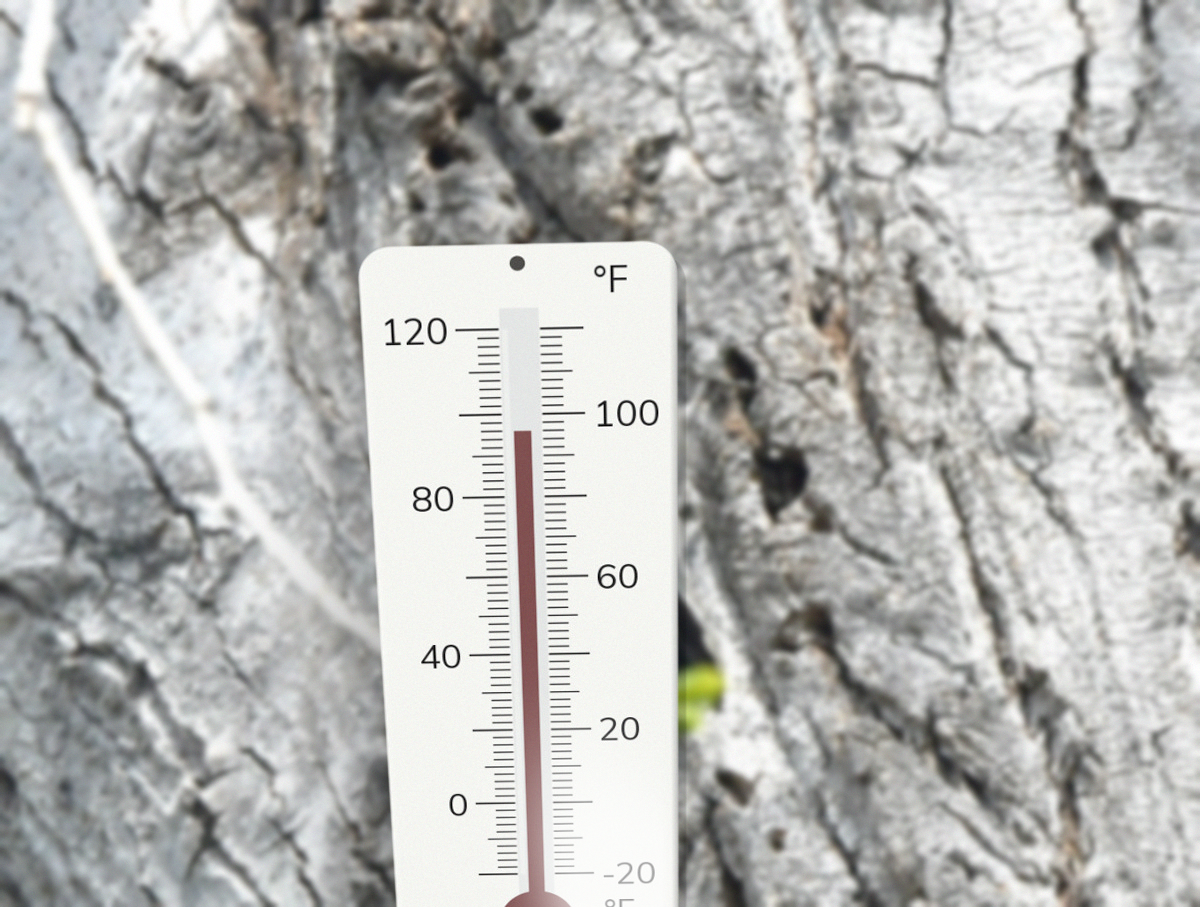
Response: **96** °F
